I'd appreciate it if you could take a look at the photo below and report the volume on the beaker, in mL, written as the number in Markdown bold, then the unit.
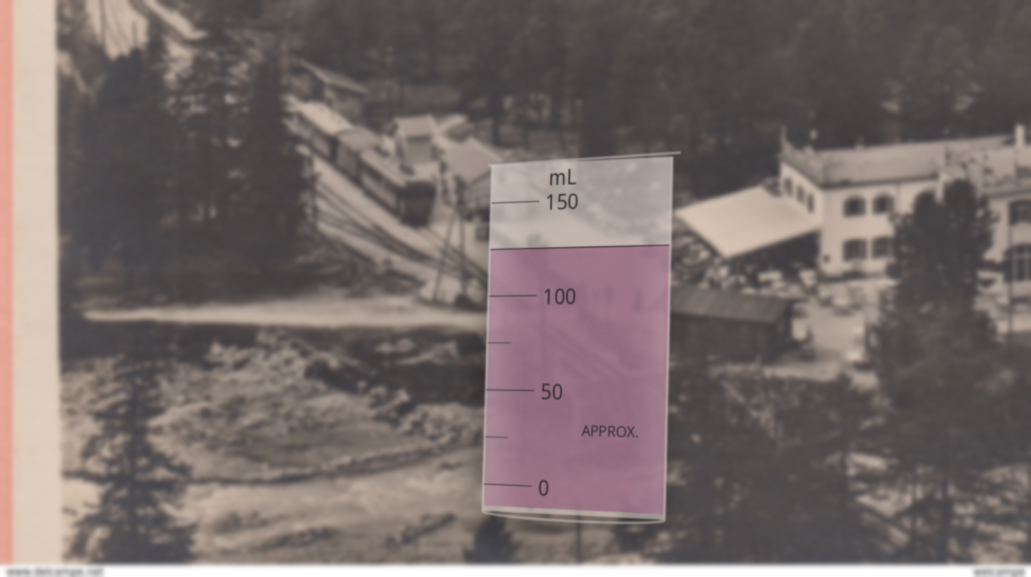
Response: **125** mL
